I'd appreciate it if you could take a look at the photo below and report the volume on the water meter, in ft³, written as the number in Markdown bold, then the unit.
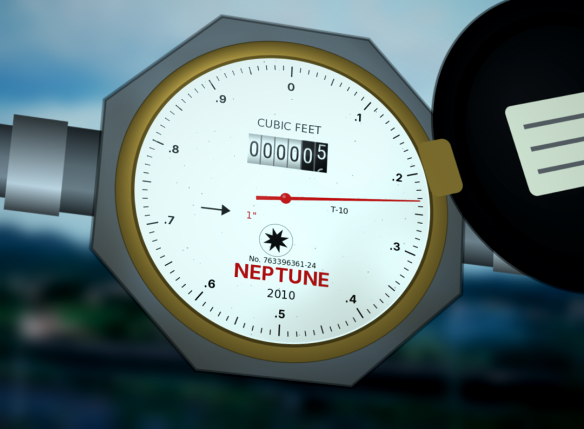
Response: **5.23** ft³
